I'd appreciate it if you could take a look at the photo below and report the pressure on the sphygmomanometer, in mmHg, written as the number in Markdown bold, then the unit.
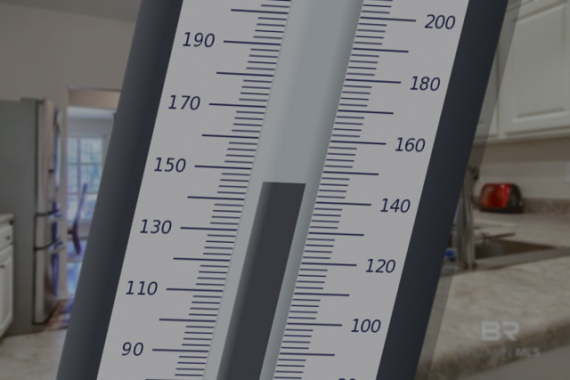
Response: **146** mmHg
